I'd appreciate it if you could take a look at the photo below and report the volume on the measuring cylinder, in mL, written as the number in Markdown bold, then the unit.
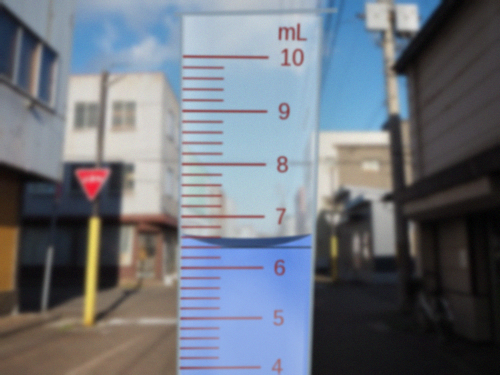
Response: **6.4** mL
